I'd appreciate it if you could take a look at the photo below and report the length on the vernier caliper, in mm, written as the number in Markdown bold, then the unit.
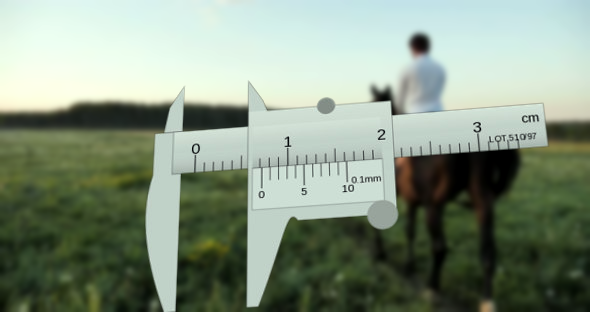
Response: **7.2** mm
